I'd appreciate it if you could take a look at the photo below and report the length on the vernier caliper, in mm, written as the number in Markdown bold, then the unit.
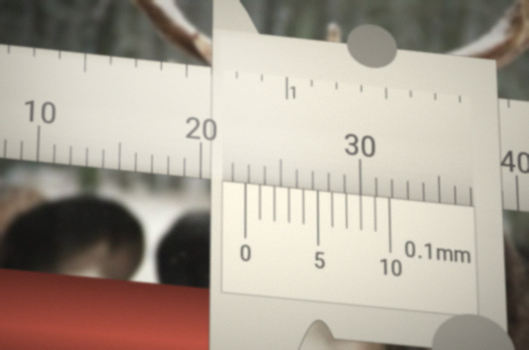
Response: **22.8** mm
